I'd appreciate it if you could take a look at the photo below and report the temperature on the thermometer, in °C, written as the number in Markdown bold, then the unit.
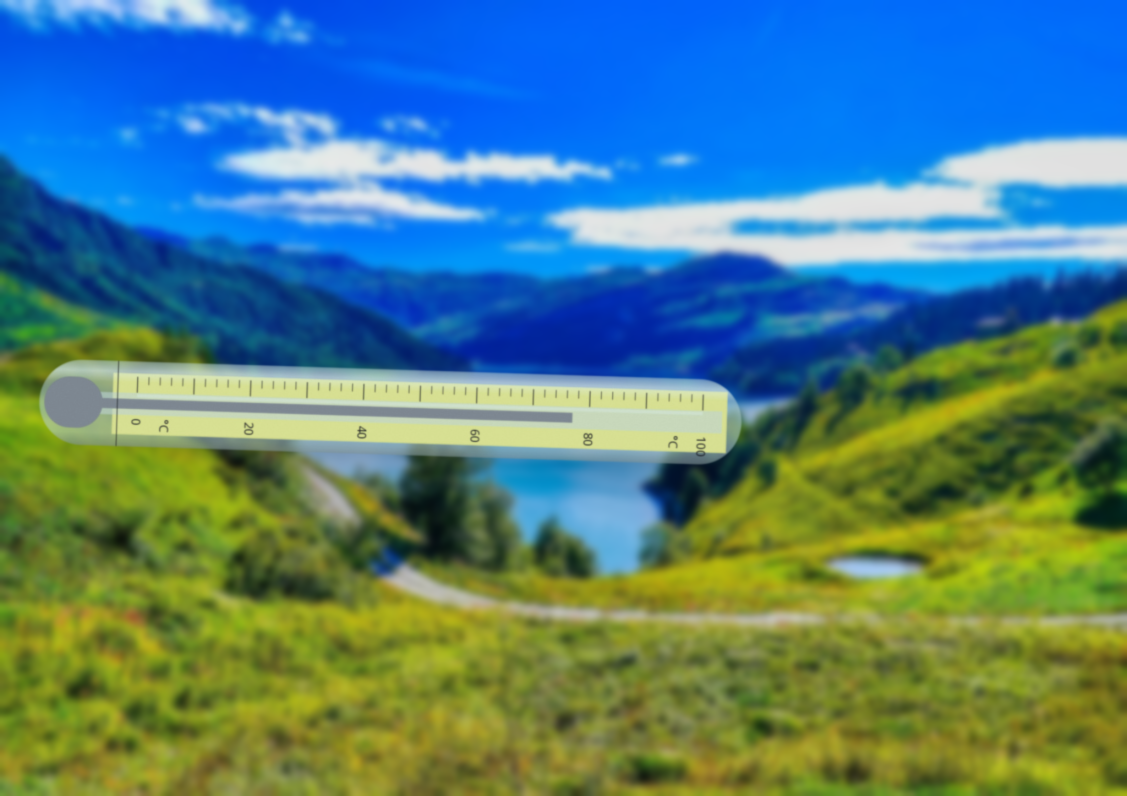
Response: **77** °C
